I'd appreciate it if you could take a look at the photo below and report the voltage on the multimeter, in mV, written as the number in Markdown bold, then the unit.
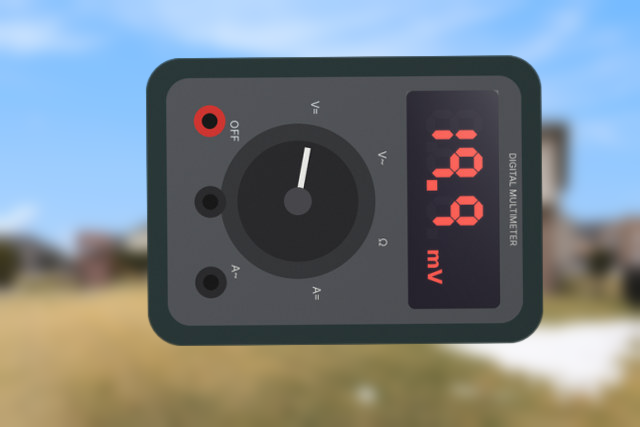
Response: **19.9** mV
